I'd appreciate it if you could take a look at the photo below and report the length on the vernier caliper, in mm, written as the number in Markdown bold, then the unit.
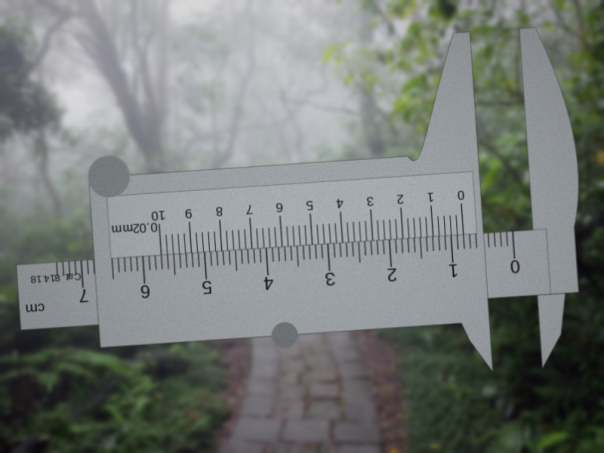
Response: **8.0** mm
